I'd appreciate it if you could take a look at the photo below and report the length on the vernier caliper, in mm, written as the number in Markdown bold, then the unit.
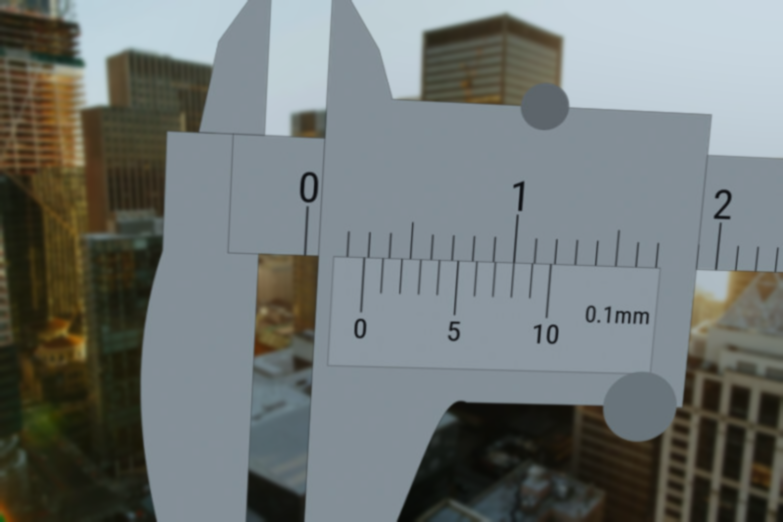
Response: **2.8** mm
